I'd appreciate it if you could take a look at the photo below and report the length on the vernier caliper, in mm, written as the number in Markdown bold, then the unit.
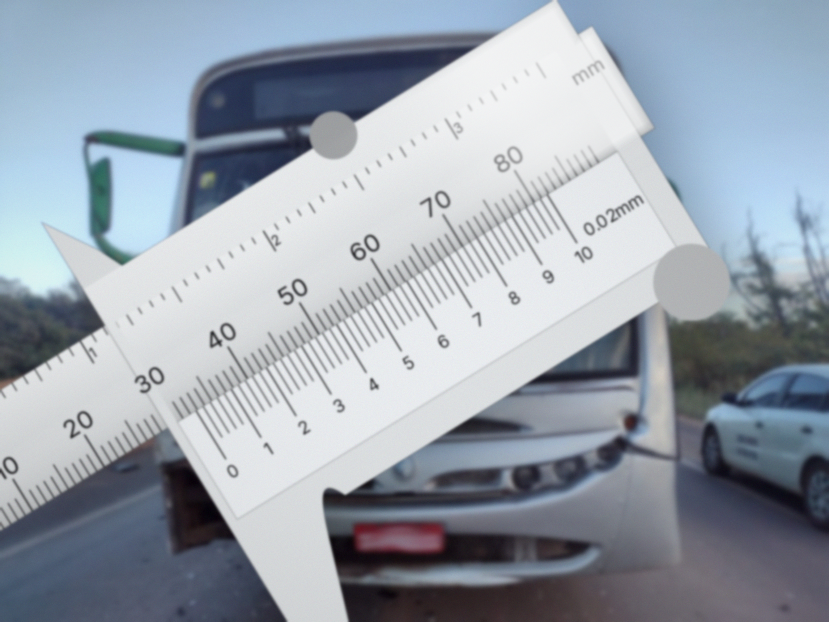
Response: **32.8** mm
